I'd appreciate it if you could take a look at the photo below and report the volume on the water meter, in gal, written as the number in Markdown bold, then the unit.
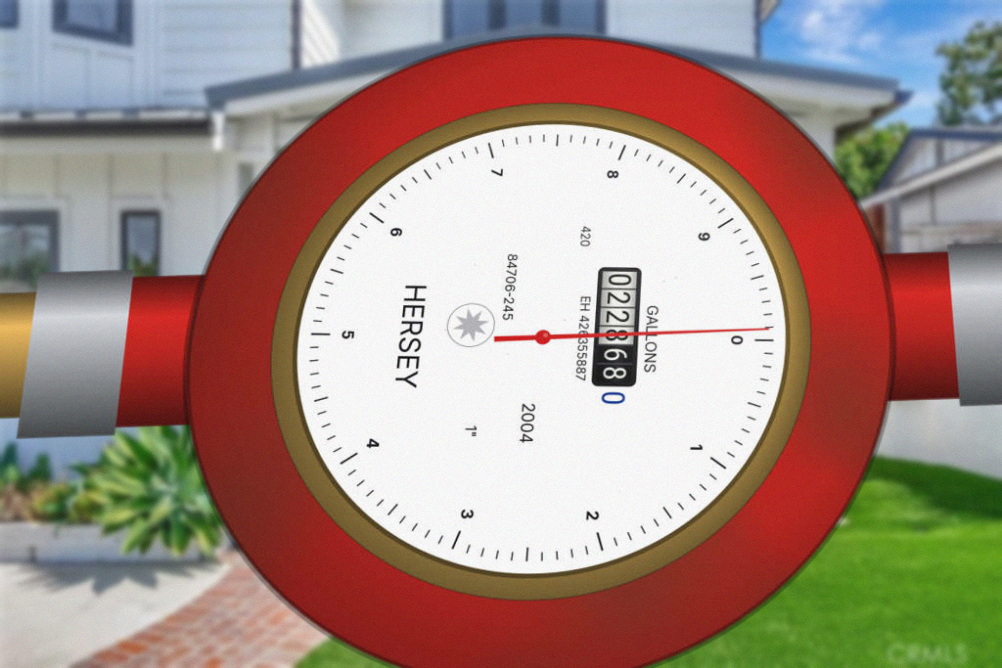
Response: **228679.9** gal
